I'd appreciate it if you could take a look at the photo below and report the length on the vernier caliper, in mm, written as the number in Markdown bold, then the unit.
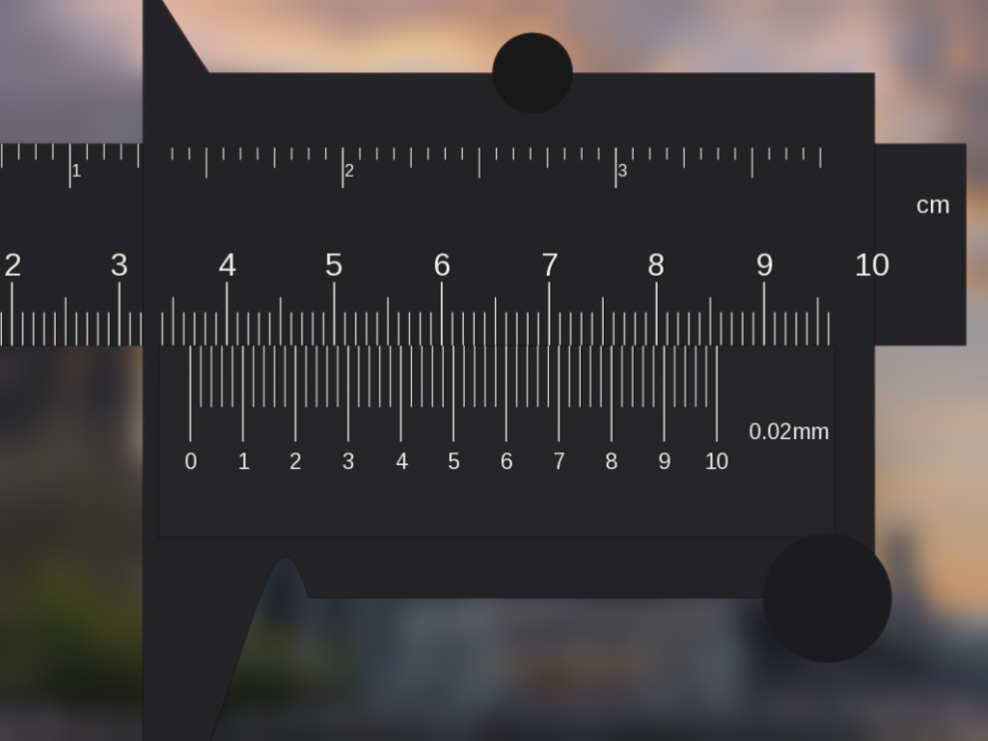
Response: **36.6** mm
